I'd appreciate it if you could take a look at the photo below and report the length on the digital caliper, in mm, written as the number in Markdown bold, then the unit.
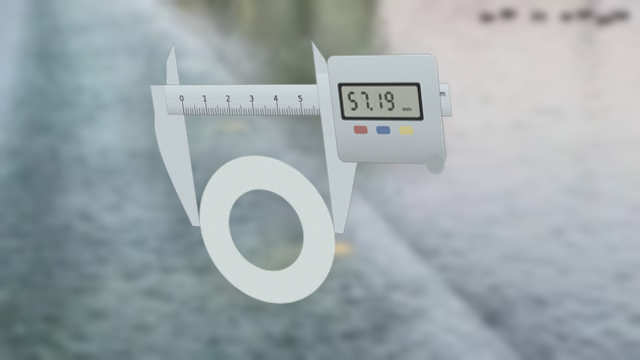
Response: **57.19** mm
